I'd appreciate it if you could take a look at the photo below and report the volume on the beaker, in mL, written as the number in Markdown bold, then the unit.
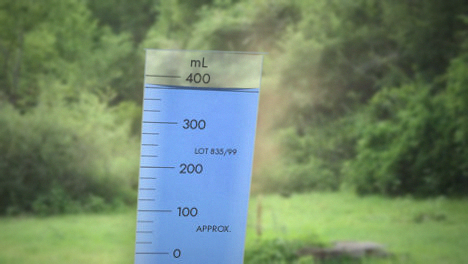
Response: **375** mL
